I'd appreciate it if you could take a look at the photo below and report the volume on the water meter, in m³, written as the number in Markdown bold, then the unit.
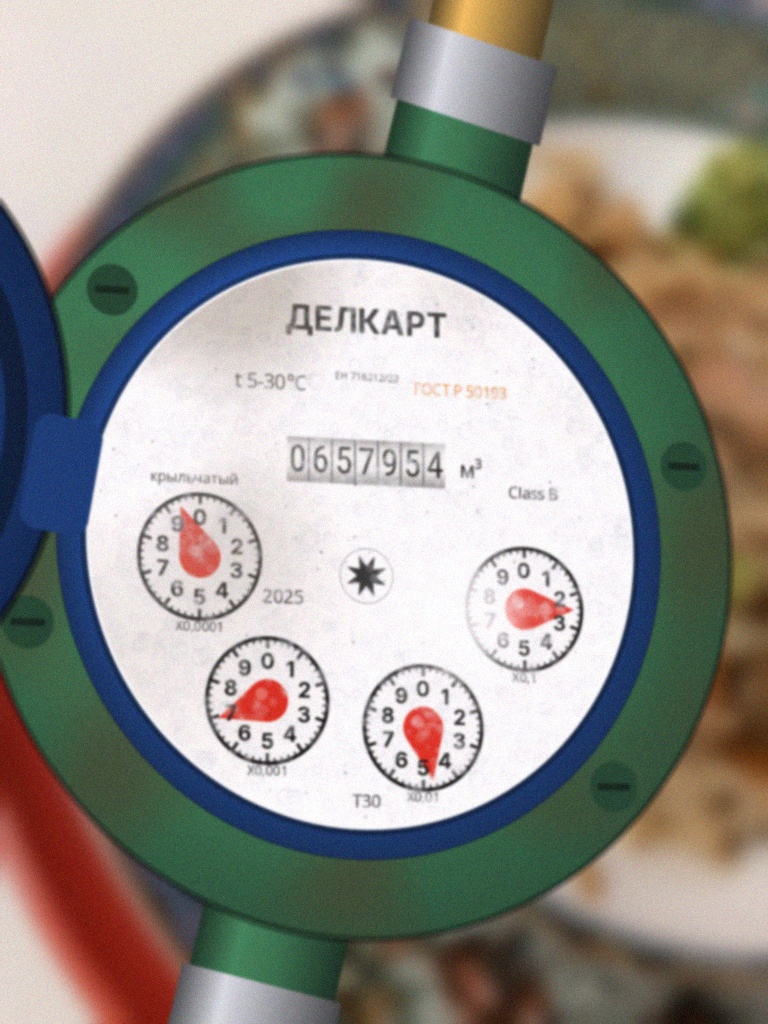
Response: **657954.2469** m³
